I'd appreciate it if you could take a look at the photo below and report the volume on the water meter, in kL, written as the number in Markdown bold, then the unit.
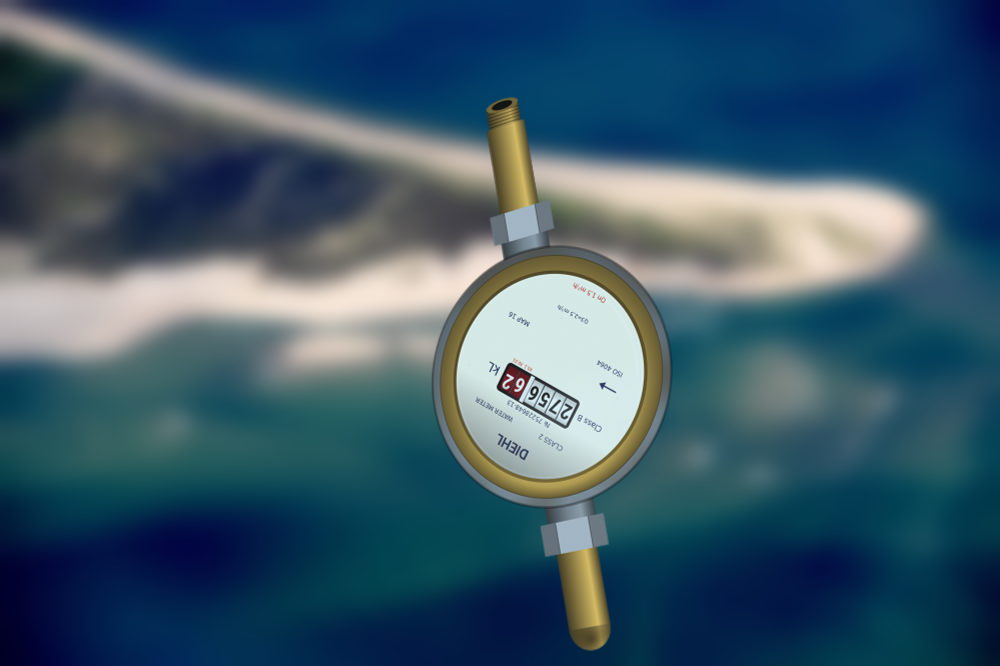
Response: **2756.62** kL
